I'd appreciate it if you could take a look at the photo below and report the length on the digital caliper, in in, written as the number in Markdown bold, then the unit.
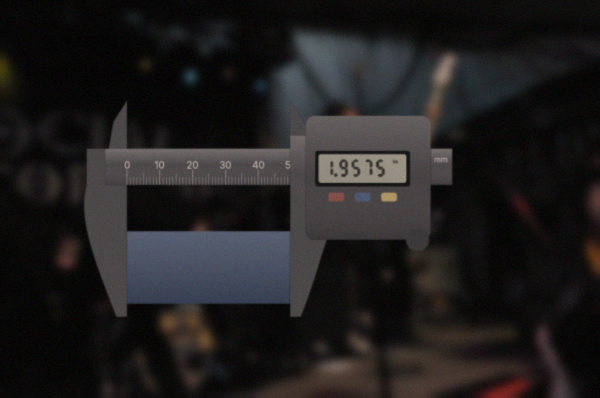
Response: **1.9575** in
